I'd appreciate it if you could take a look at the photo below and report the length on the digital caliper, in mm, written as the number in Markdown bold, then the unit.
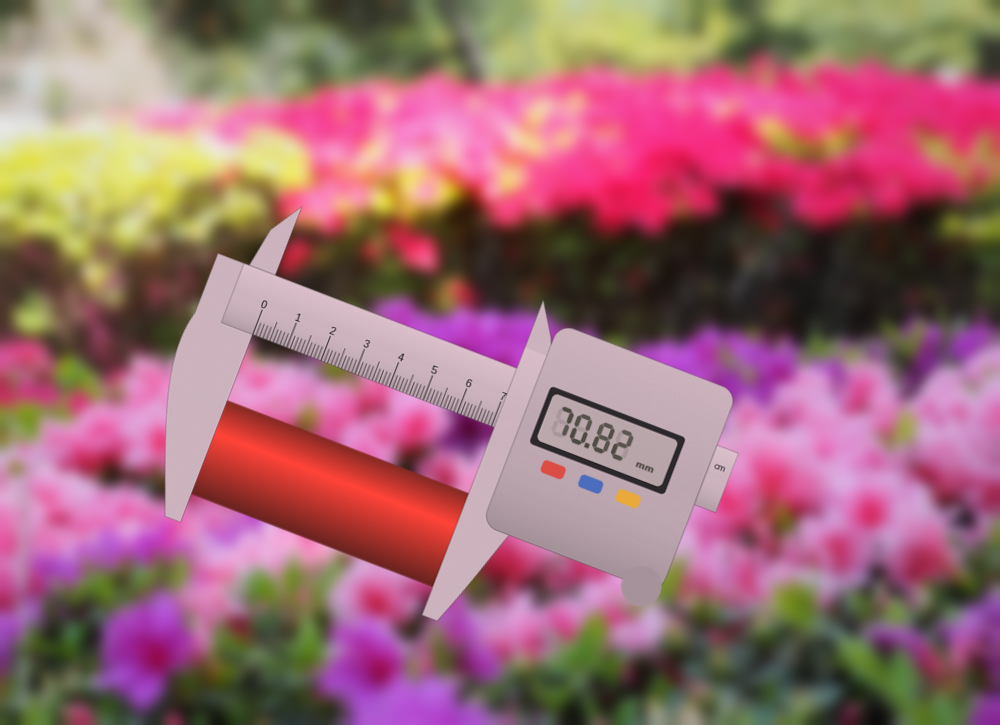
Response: **70.82** mm
